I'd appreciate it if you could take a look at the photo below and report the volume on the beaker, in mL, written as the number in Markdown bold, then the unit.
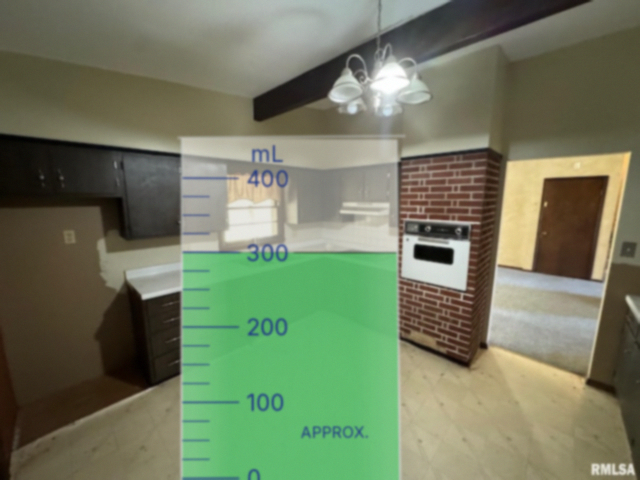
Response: **300** mL
